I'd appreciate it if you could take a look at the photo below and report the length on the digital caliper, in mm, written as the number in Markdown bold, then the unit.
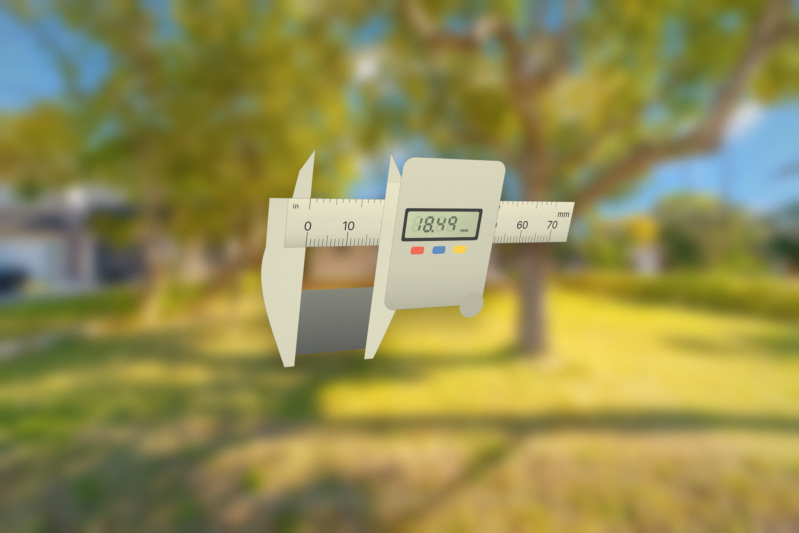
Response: **18.49** mm
